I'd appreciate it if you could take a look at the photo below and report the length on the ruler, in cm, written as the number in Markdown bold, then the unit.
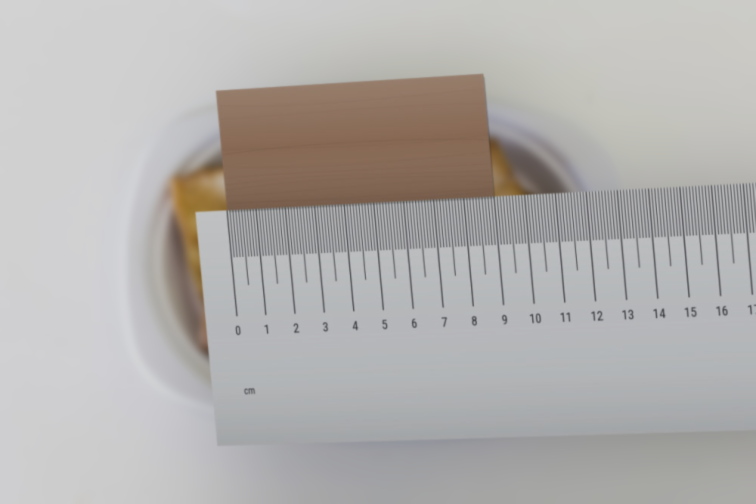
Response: **9** cm
